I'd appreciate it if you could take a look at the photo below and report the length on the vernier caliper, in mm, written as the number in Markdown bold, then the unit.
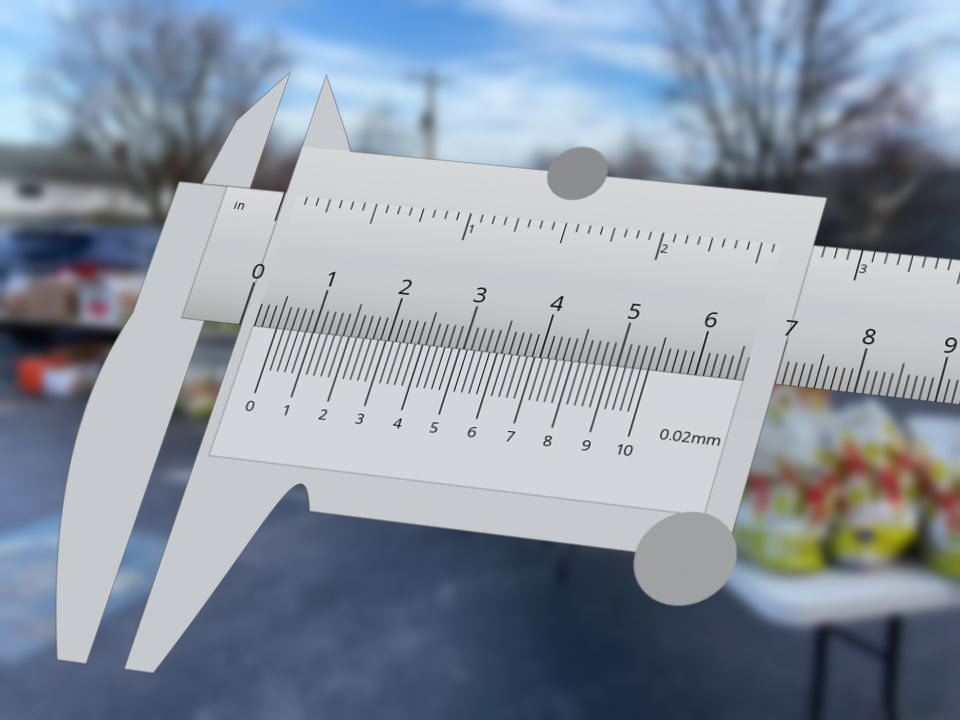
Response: **5.0** mm
